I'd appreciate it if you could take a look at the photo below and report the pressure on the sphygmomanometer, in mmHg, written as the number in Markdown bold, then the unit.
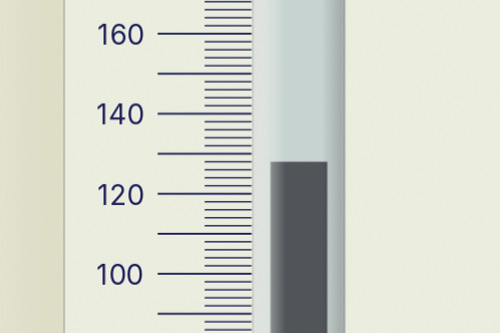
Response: **128** mmHg
